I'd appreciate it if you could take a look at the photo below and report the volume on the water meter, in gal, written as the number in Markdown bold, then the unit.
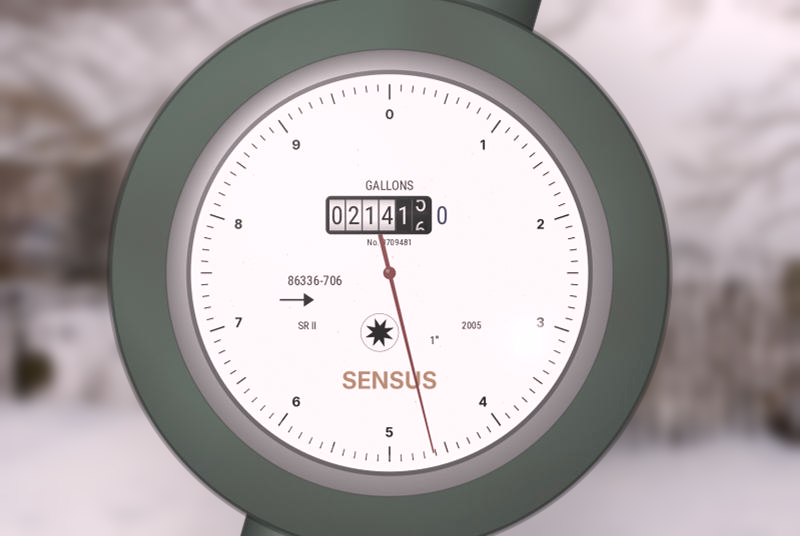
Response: **214154.6** gal
